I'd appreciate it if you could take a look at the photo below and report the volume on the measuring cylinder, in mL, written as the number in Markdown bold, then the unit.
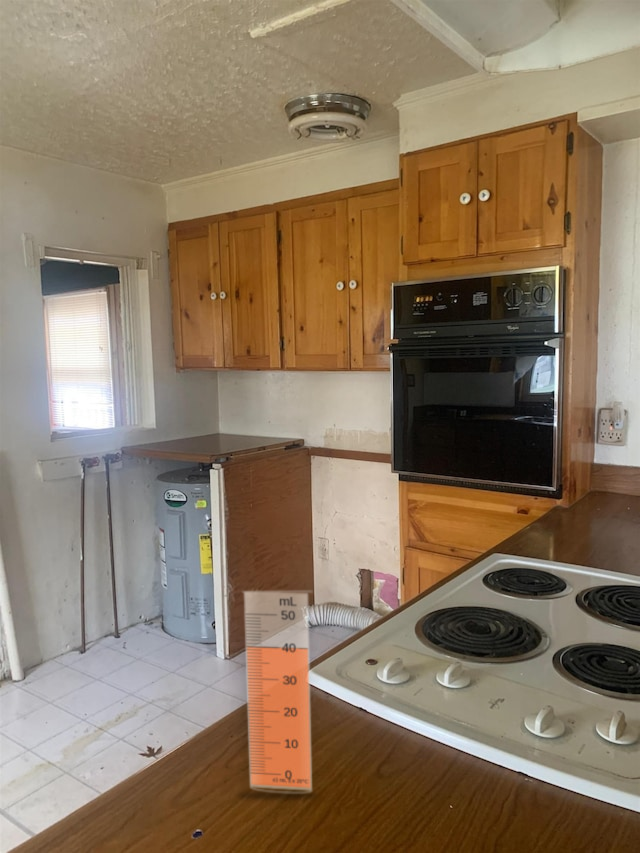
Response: **40** mL
